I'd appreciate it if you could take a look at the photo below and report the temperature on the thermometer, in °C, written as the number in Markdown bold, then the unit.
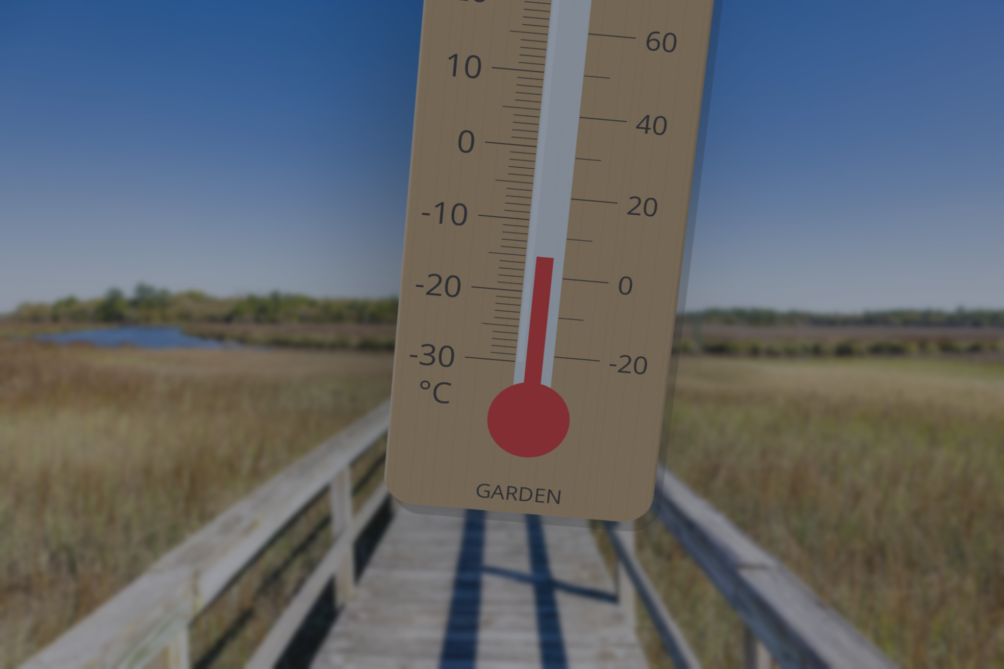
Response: **-15** °C
